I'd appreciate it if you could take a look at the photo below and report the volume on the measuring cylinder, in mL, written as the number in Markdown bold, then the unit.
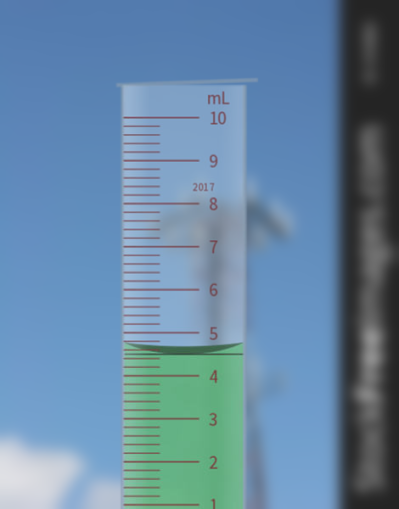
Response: **4.5** mL
